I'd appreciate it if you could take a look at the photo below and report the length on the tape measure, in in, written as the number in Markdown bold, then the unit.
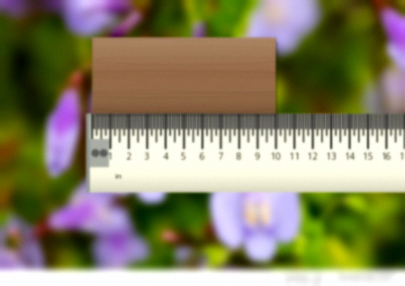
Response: **10** in
